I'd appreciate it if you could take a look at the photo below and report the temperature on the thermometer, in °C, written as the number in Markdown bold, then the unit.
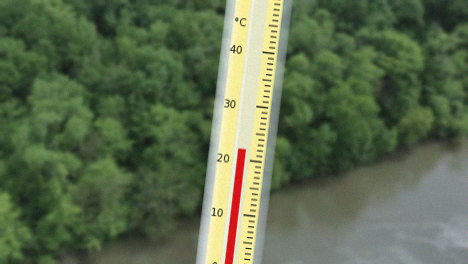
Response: **22** °C
